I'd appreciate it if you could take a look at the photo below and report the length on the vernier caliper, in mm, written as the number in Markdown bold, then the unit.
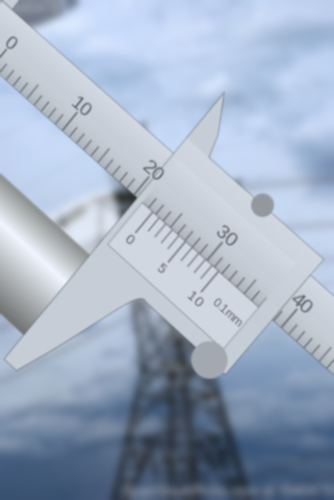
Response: **22.6** mm
